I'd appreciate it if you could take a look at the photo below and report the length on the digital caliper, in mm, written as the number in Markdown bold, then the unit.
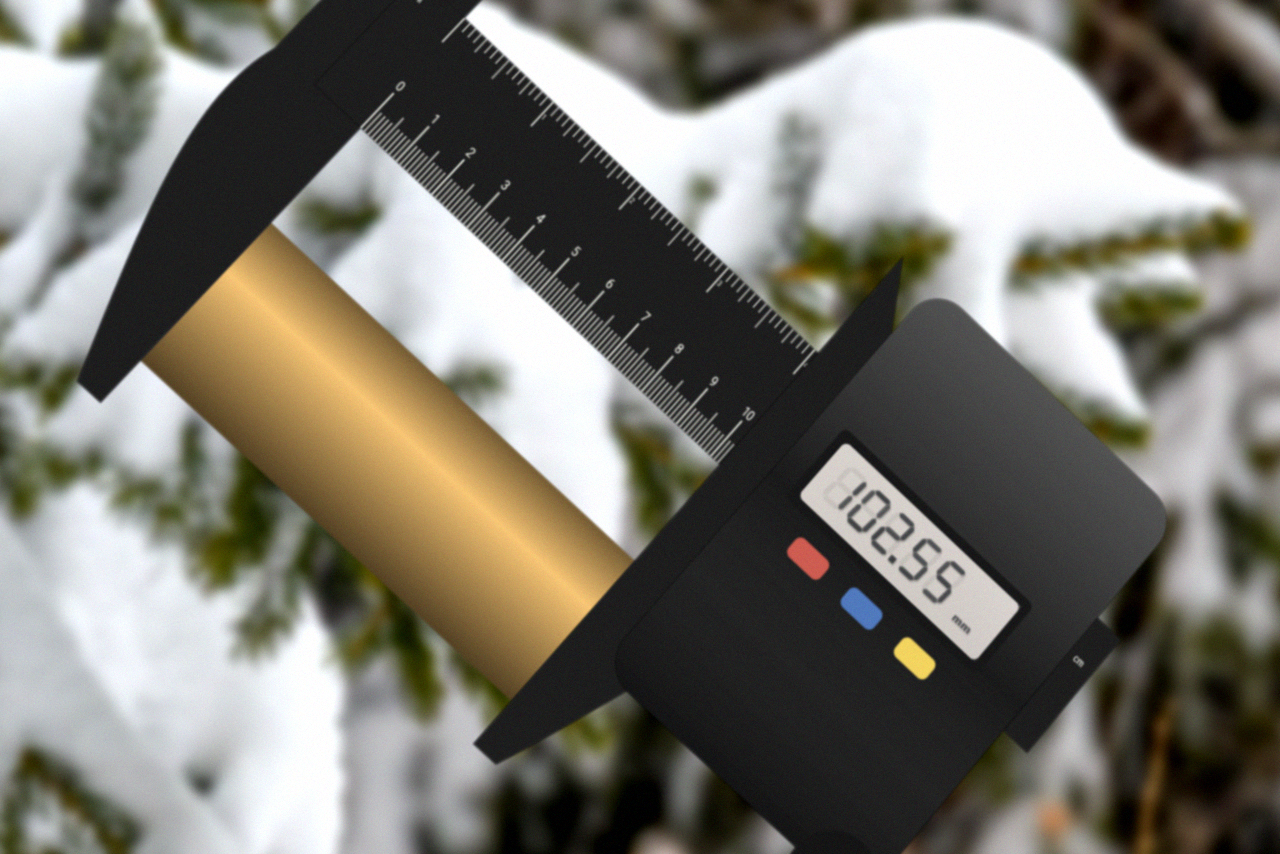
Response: **102.55** mm
